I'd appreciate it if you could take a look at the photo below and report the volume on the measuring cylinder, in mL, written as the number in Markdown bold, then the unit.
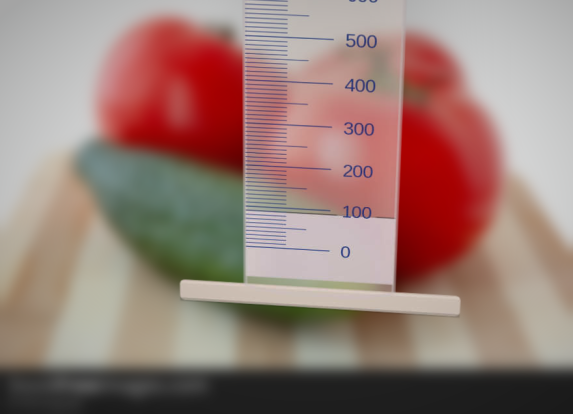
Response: **90** mL
